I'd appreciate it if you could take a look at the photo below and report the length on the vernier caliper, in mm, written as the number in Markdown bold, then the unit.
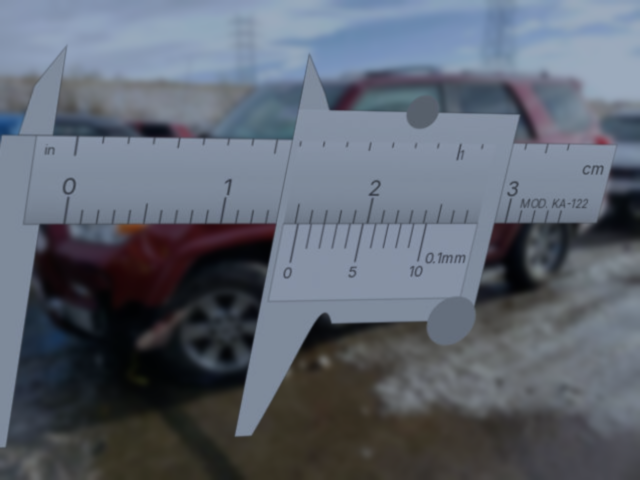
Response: **15.2** mm
